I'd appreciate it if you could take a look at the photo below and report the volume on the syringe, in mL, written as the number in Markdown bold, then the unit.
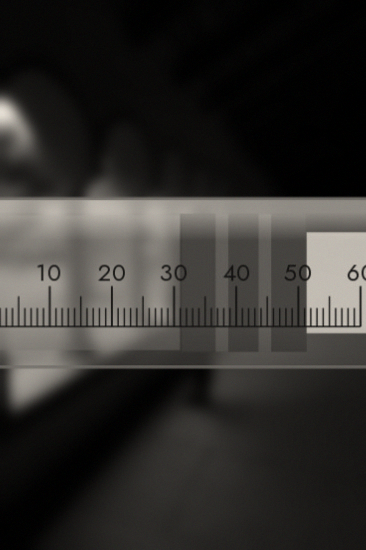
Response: **31** mL
